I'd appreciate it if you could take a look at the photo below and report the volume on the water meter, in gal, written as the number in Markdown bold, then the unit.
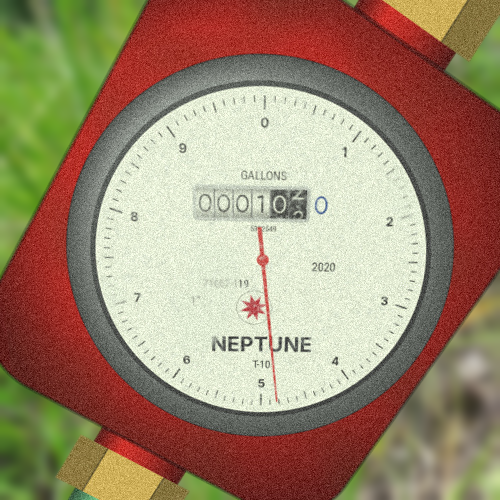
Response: **1024.8** gal
